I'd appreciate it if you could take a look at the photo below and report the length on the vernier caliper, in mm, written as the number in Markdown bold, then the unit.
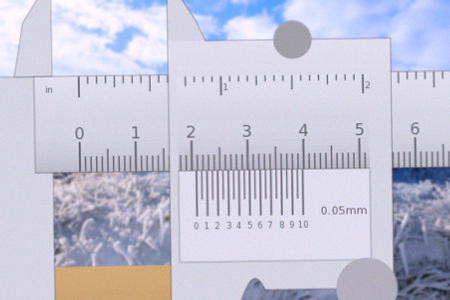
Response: **20.8** mm
